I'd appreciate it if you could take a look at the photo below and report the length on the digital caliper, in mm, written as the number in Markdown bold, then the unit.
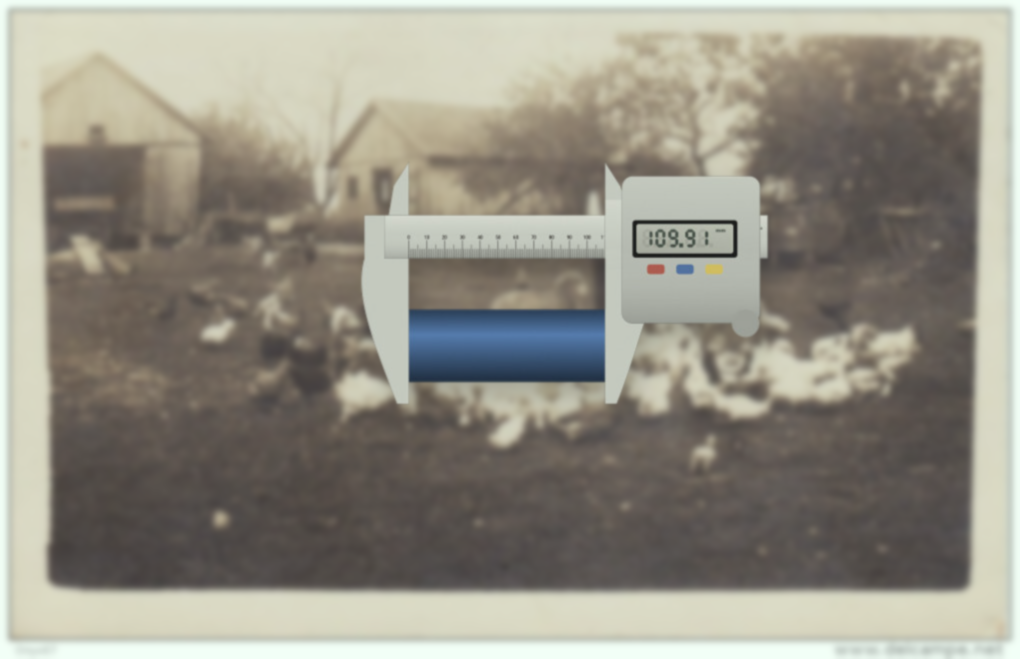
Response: **109.91** mm
